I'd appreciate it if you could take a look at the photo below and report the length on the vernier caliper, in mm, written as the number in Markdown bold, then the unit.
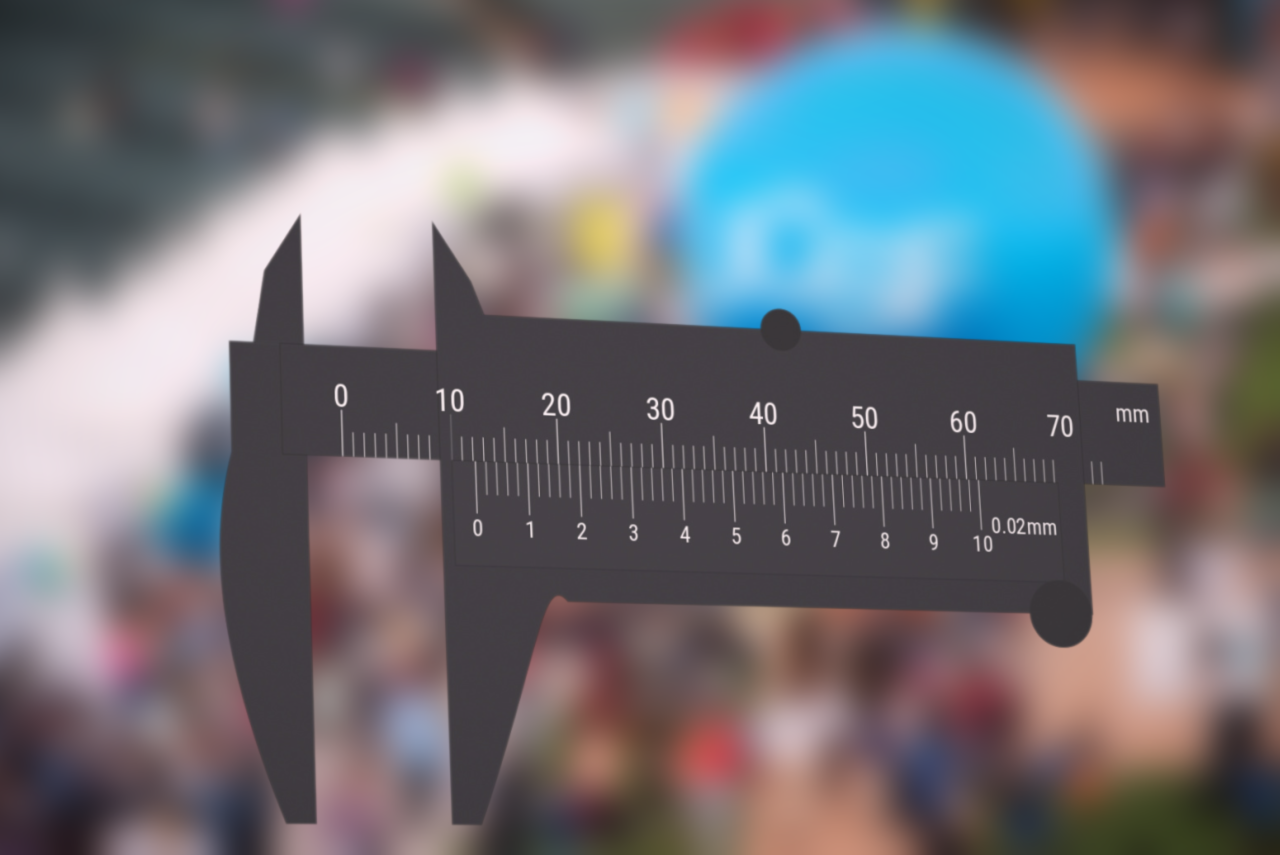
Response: **12.2** mm
